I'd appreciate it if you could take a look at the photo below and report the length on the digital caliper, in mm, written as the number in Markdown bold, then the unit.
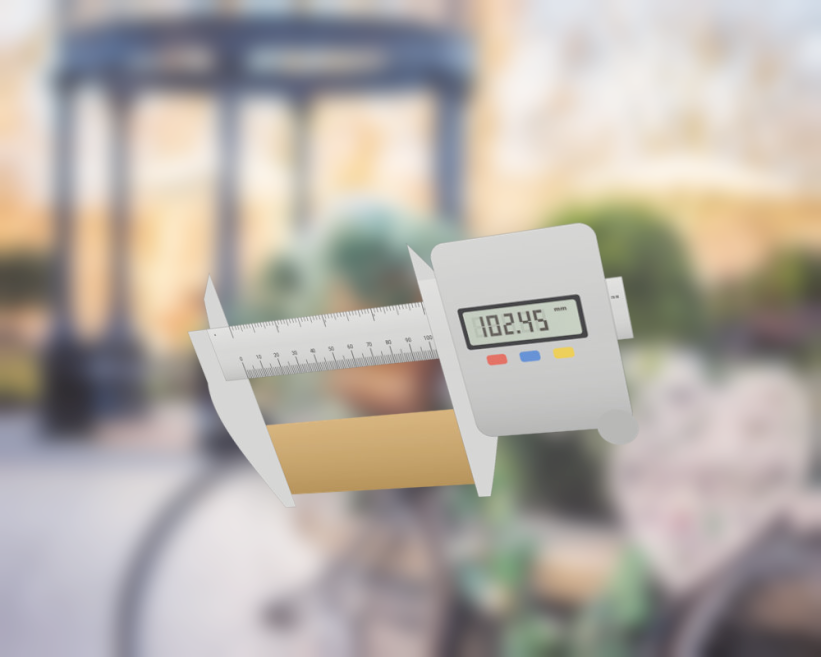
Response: **102.45** mm
